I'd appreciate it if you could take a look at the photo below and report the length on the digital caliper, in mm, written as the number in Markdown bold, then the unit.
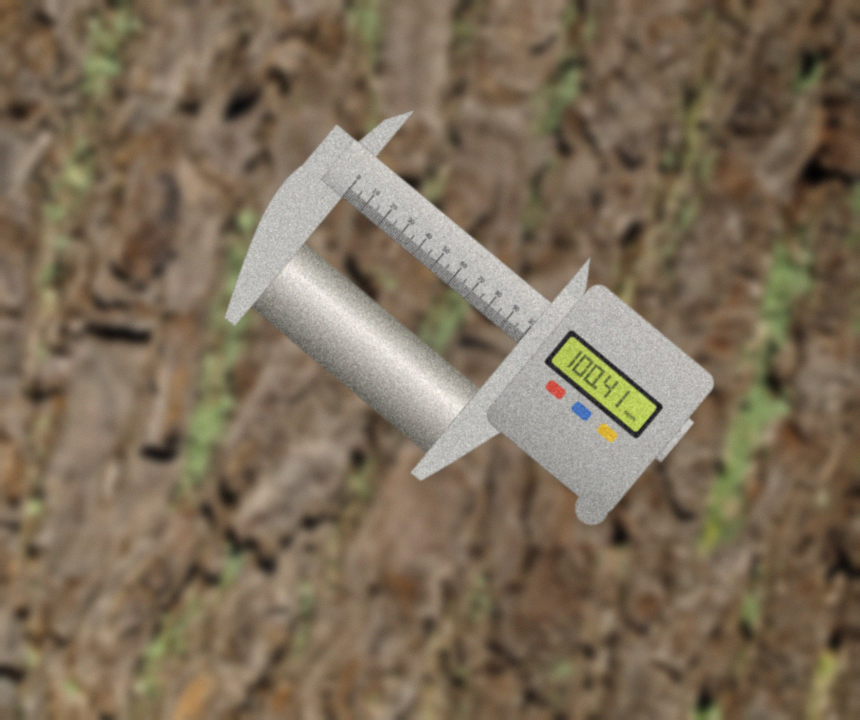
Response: **100.41** mm
